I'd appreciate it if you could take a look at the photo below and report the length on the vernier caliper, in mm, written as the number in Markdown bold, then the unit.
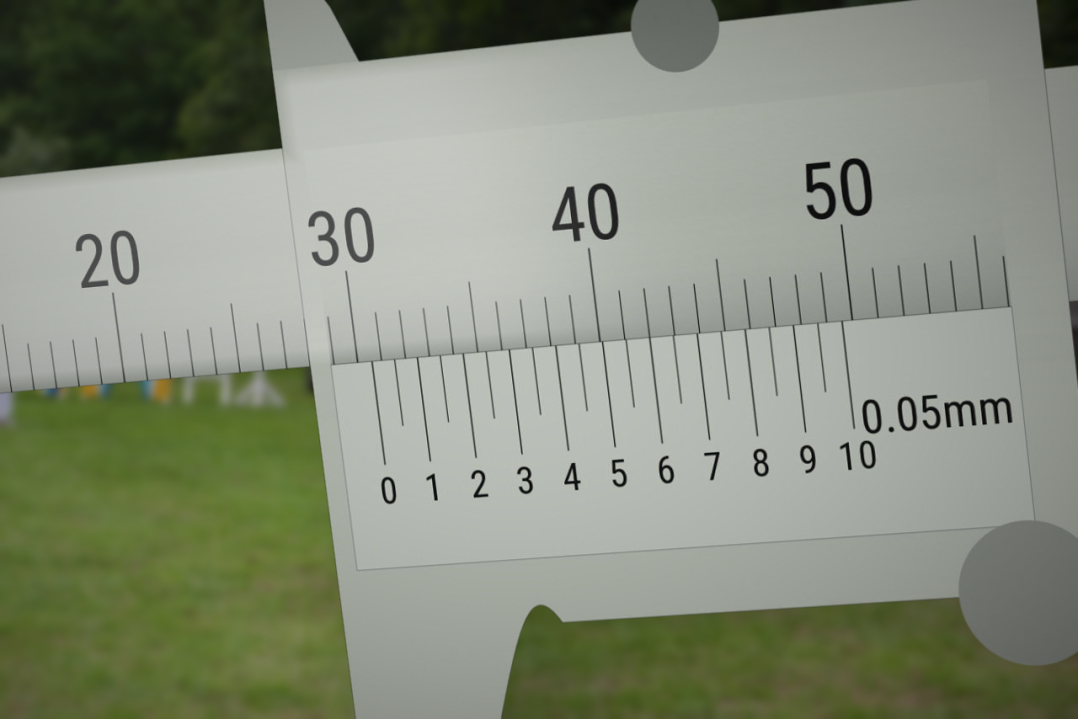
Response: **30.60** mm
